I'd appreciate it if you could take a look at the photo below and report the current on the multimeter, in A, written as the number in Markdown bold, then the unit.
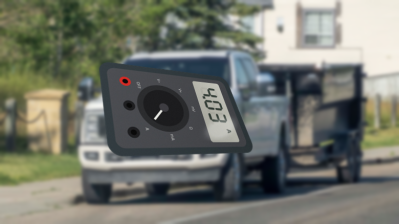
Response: **4.03** A
